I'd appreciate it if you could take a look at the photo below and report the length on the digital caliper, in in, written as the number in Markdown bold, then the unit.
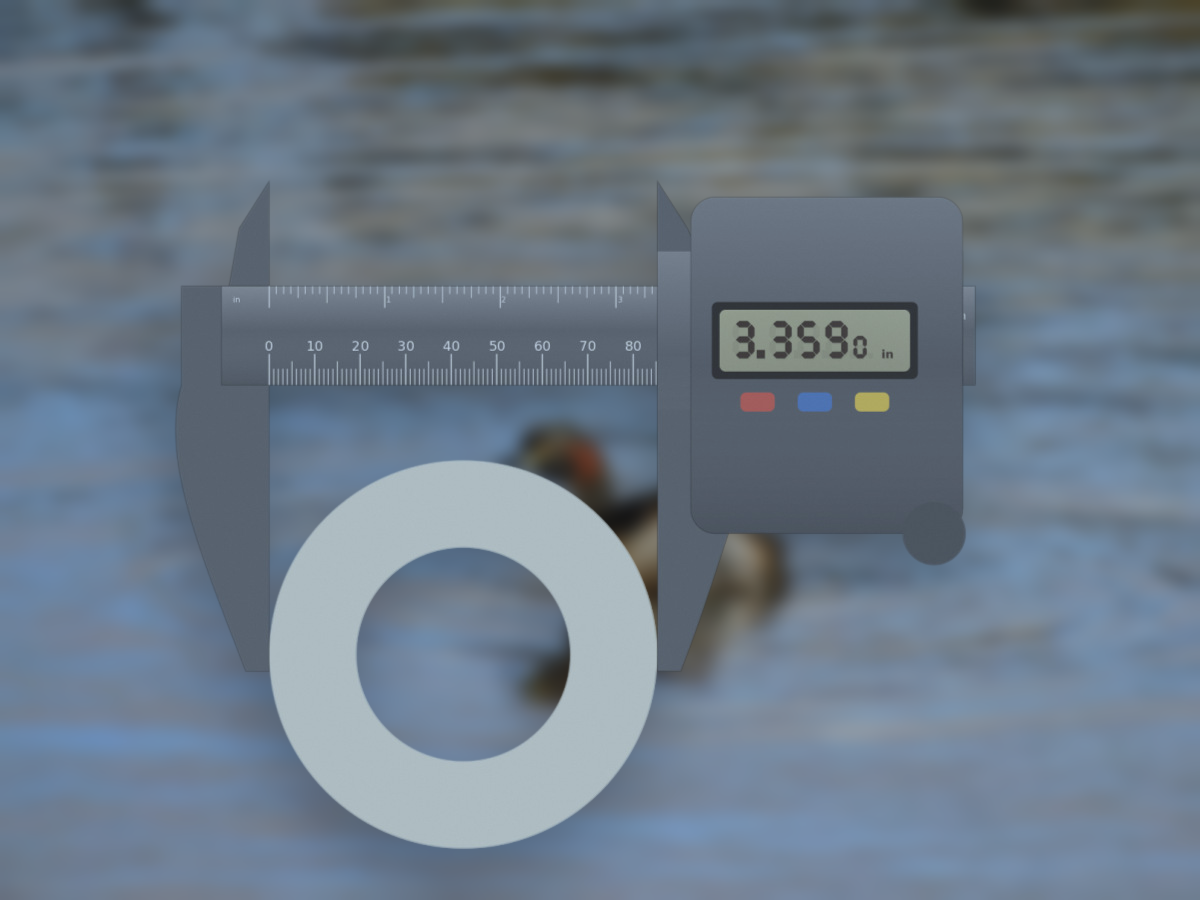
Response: **3.3590** in
